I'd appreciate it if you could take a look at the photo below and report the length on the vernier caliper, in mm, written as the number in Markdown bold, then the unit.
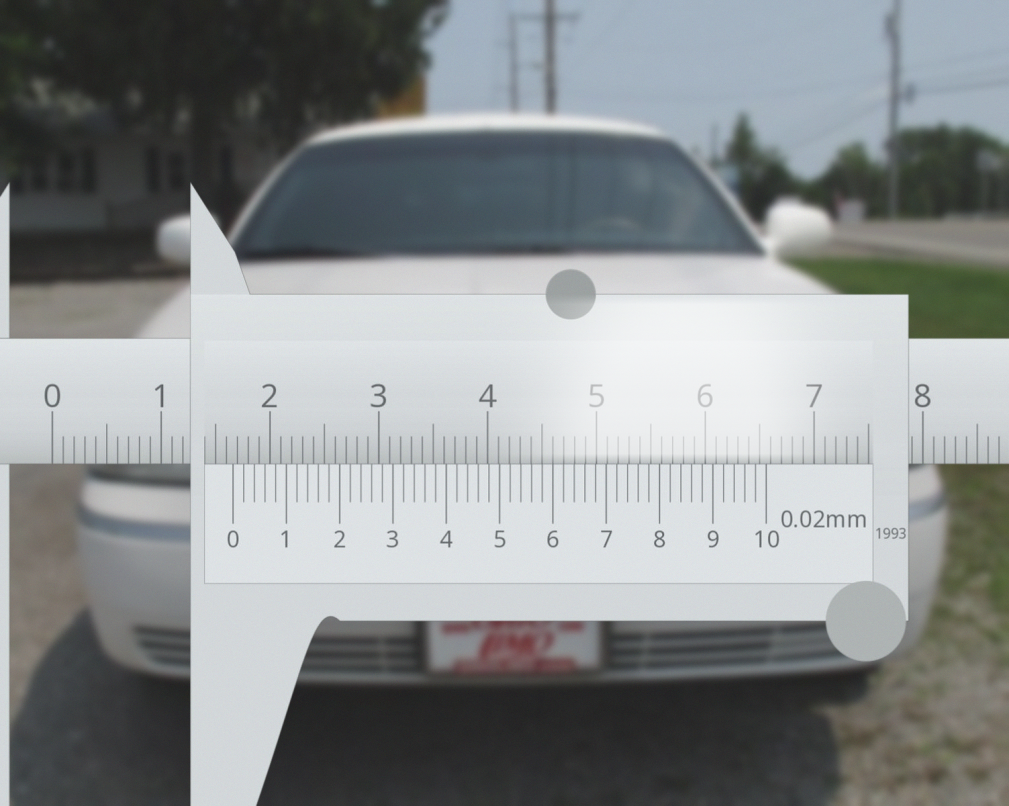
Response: **16.6** mm
